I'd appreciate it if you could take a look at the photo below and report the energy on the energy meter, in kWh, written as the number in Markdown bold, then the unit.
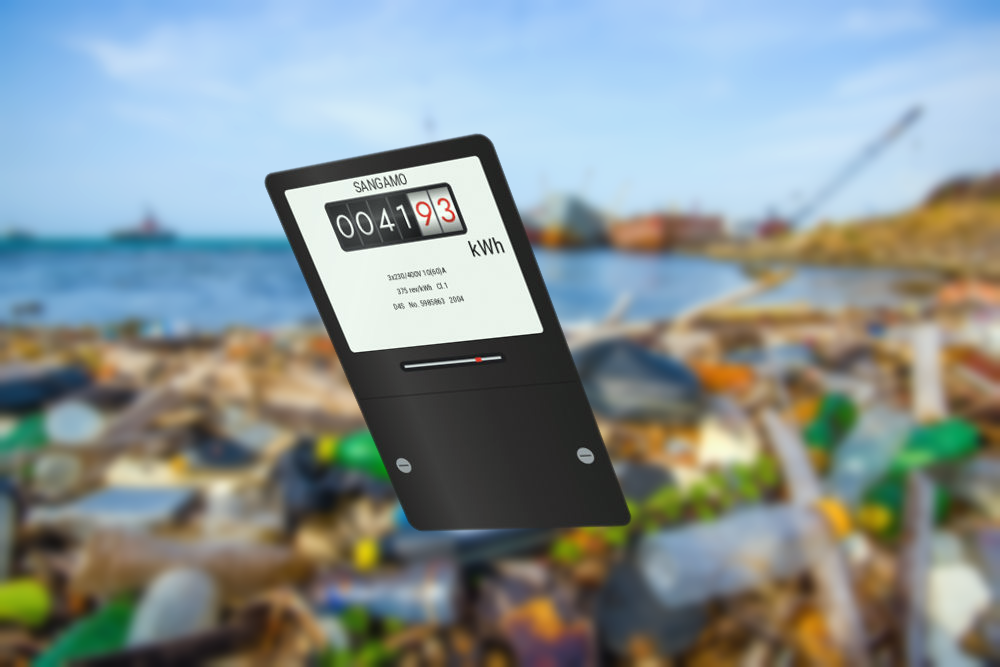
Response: **41.93** kWh
